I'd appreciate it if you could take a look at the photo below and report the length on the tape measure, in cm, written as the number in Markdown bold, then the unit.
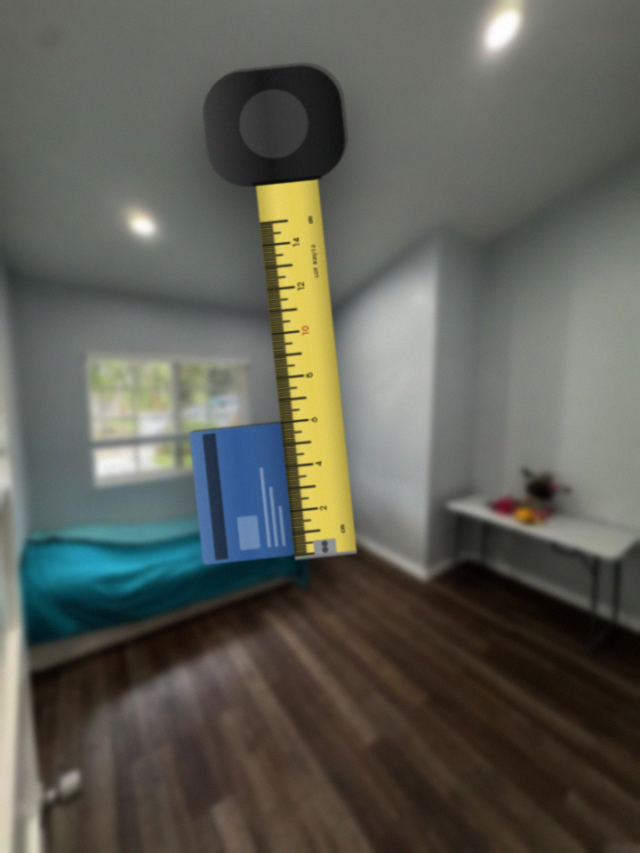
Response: **6** cm
